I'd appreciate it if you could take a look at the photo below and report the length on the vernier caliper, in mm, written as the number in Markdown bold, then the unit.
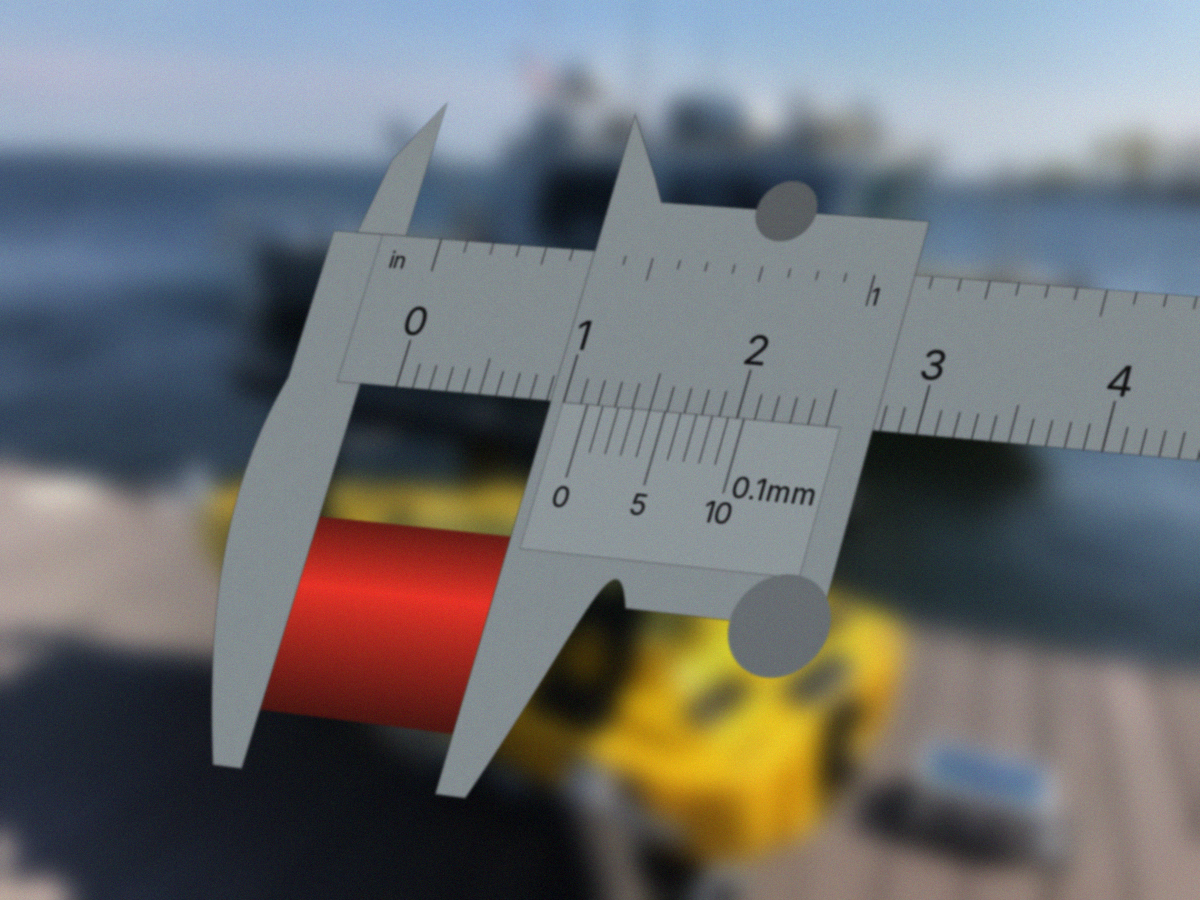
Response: **11.4** mm
